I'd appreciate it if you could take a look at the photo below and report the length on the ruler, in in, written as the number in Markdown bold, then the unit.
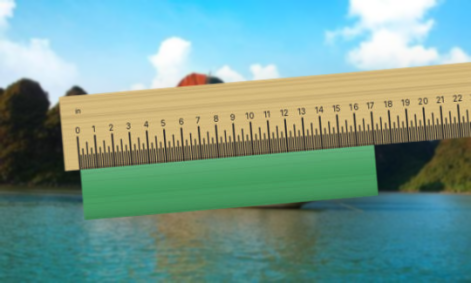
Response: **17** in
